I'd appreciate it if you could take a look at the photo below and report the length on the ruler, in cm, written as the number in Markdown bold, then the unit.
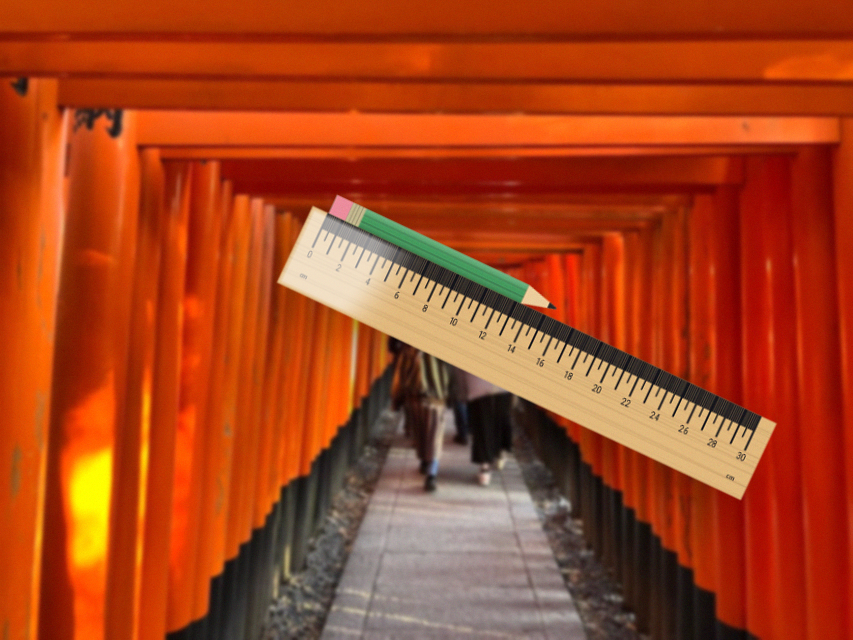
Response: **15.5** cm
